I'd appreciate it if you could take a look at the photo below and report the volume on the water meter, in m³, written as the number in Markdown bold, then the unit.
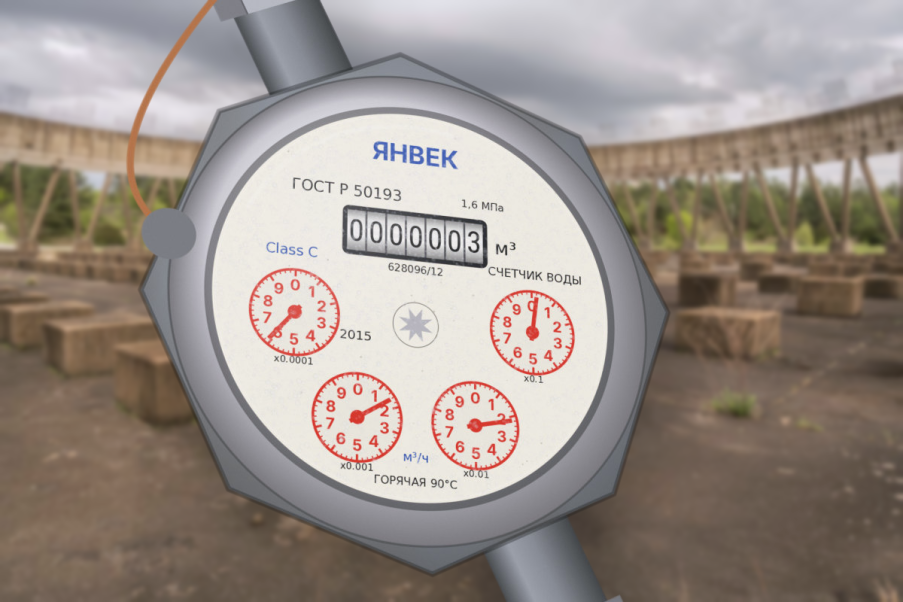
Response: **3.0216** m³
